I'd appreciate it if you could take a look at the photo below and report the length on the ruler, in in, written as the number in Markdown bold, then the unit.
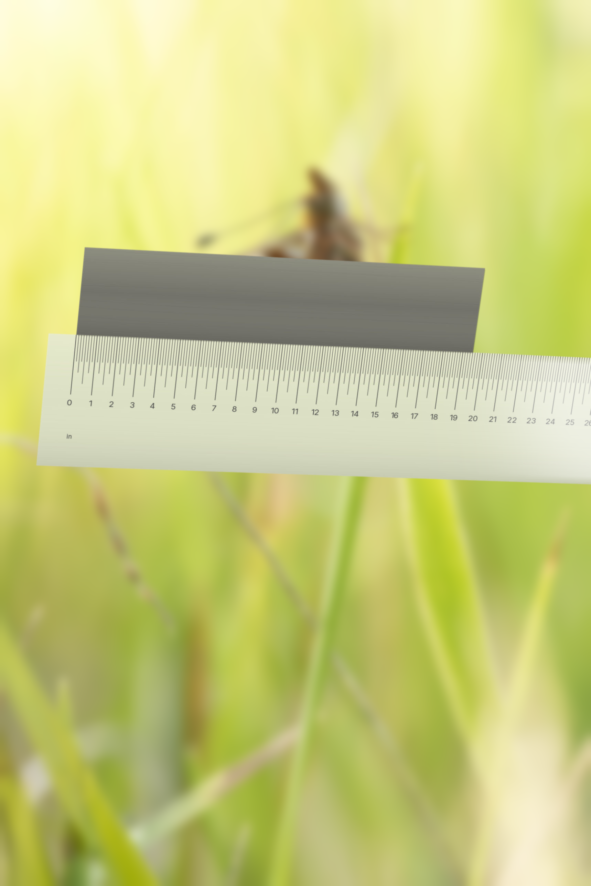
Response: **19.5** in
